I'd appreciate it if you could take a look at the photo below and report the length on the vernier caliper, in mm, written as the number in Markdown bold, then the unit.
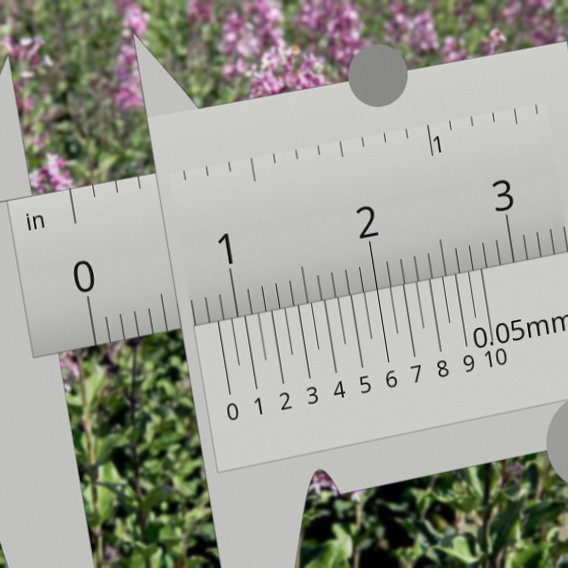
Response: **8.6** mm
